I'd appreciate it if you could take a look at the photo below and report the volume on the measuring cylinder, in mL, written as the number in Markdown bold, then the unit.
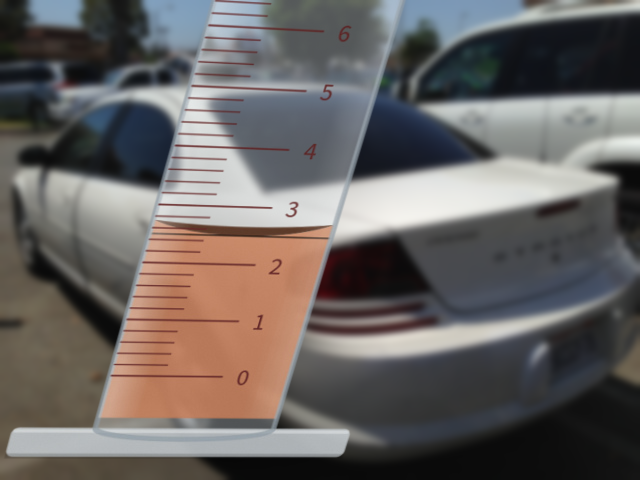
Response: **2.5** mL
